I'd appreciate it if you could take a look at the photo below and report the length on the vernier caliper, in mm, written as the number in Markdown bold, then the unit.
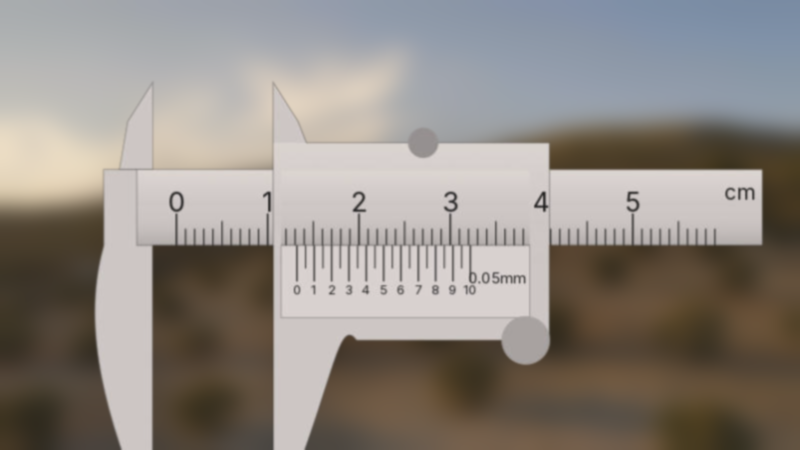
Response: **13.2** mm
